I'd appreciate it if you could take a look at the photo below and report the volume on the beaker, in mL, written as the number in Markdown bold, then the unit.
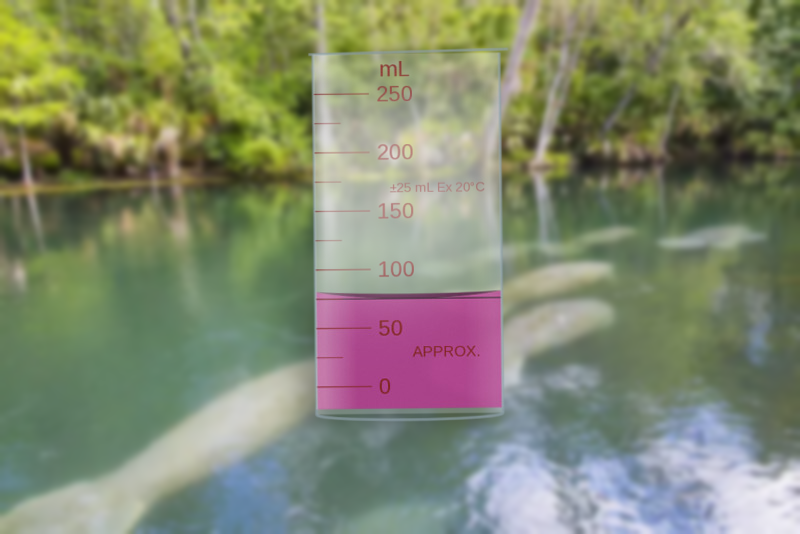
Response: **75** mL
